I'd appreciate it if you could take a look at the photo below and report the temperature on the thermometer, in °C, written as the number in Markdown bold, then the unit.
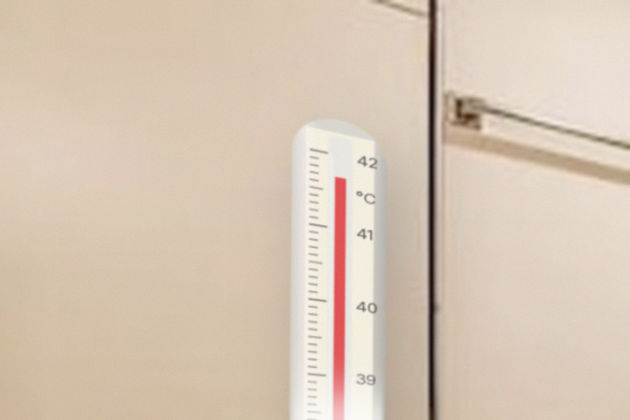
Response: **41.7** °C
